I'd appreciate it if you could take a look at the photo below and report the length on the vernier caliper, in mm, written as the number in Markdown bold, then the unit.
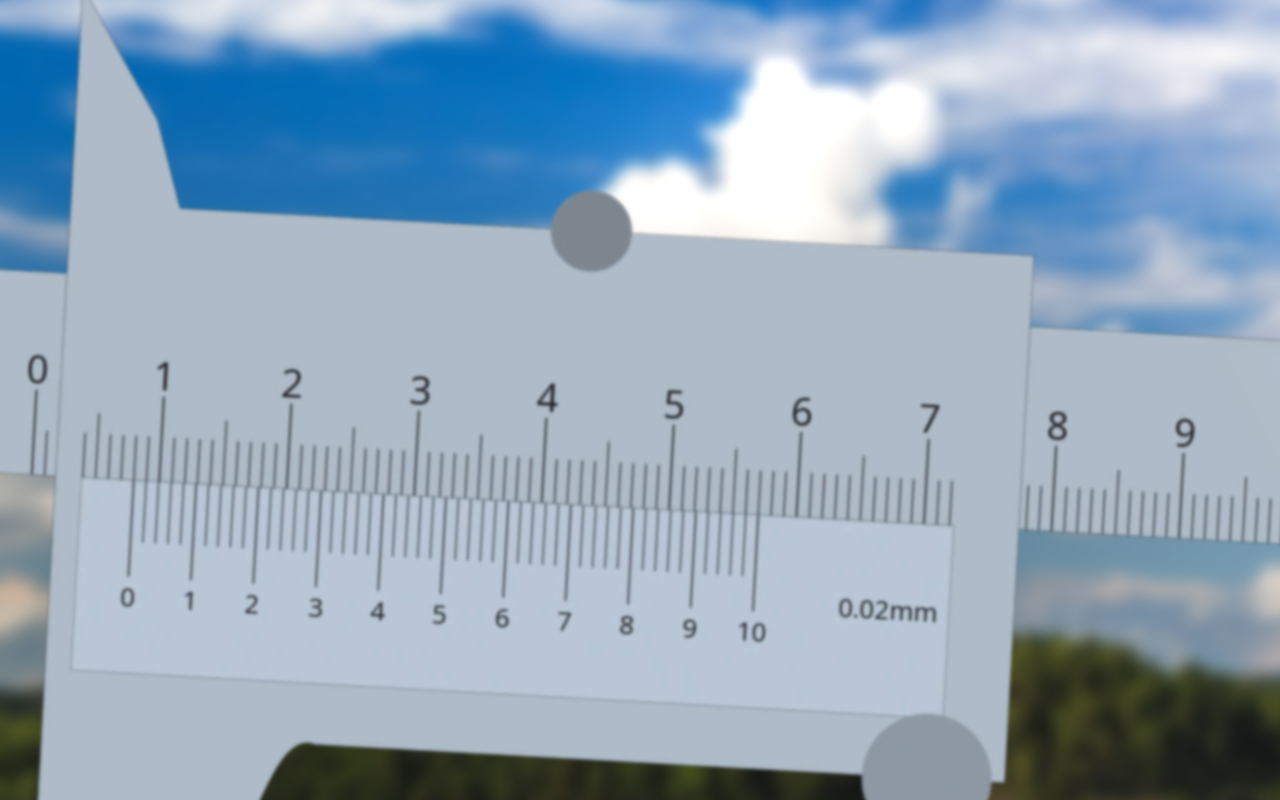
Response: **8.0** mm
